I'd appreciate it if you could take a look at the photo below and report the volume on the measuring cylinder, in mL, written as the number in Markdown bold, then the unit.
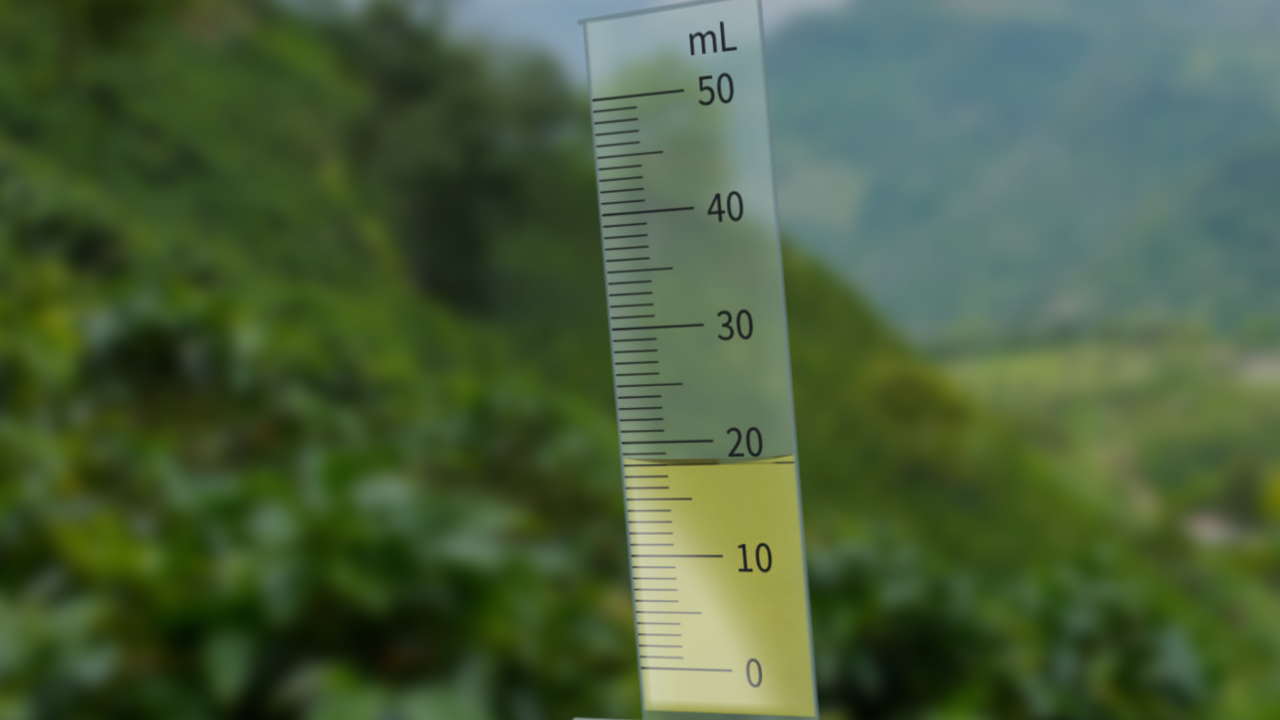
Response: **18** mL
